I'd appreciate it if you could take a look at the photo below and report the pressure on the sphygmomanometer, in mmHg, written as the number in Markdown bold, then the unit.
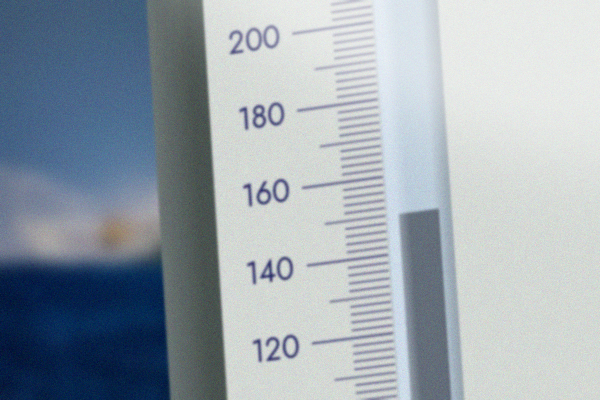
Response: **150** mmHg
